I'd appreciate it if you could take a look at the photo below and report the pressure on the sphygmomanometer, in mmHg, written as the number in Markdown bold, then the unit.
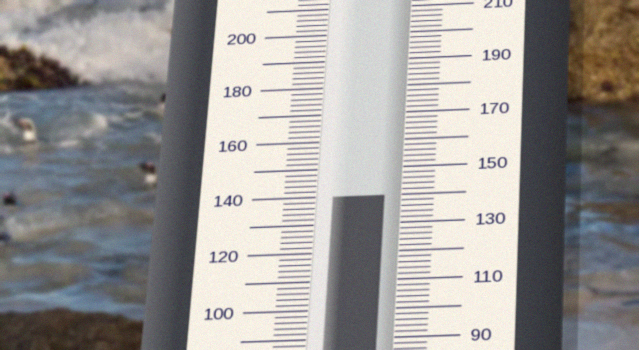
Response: **140** mmHg
